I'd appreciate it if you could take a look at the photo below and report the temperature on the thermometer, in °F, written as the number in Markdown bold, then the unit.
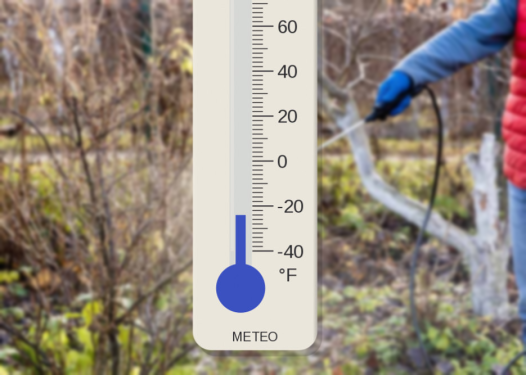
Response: **-24** °F
